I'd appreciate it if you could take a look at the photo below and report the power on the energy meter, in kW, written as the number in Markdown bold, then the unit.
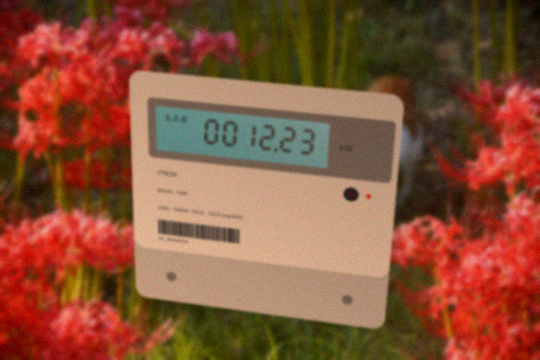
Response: **12.23** kW
